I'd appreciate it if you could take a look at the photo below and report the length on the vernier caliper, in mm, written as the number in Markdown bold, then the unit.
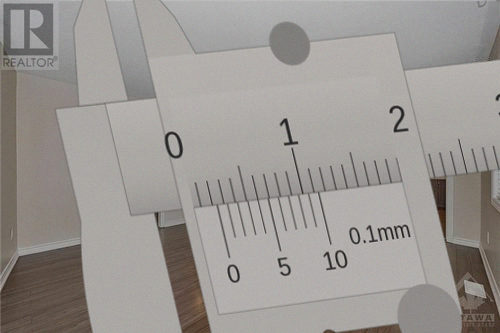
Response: **2.4** mm
